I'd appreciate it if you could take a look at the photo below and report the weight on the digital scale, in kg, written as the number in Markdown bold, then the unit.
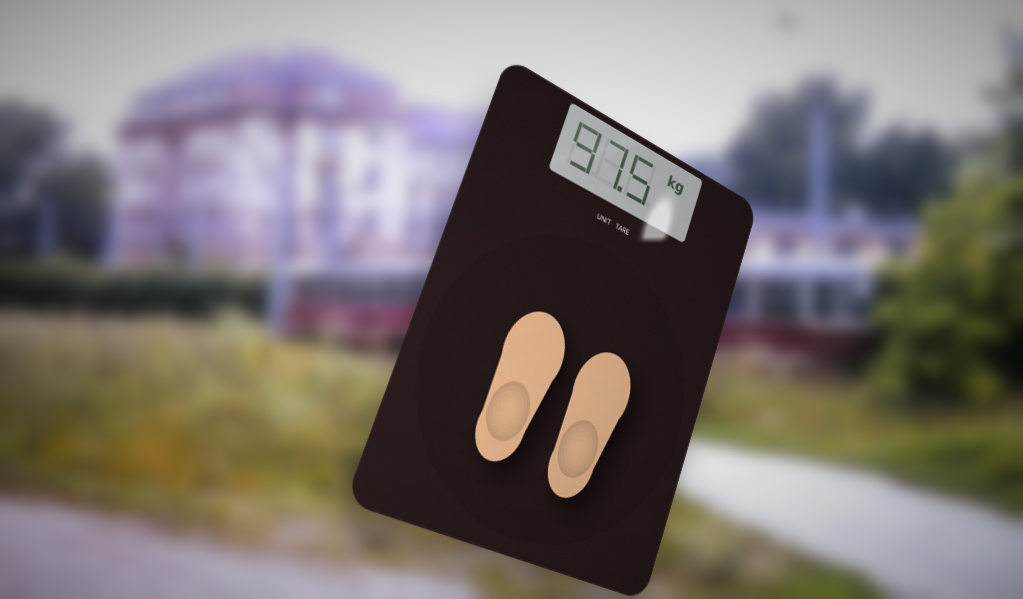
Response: **97.5** kg
